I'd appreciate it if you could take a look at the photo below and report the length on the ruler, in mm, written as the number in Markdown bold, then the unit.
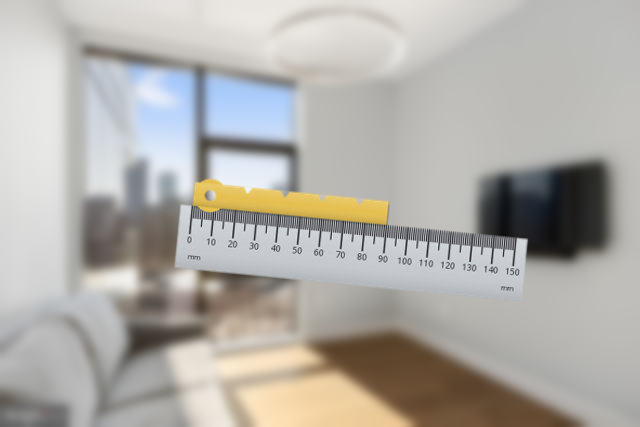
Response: **90** mm
